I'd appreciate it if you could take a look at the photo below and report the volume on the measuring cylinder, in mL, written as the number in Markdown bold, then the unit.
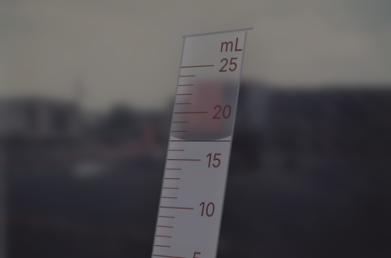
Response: **17** mL
